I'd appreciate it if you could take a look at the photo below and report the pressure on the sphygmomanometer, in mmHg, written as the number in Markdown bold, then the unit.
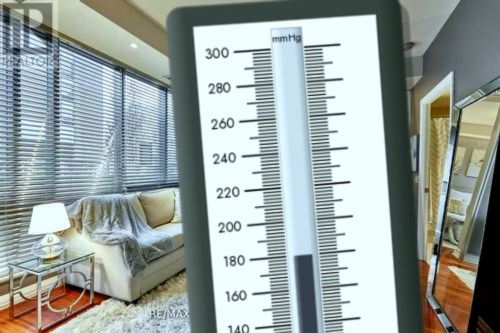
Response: **180** mmHg
